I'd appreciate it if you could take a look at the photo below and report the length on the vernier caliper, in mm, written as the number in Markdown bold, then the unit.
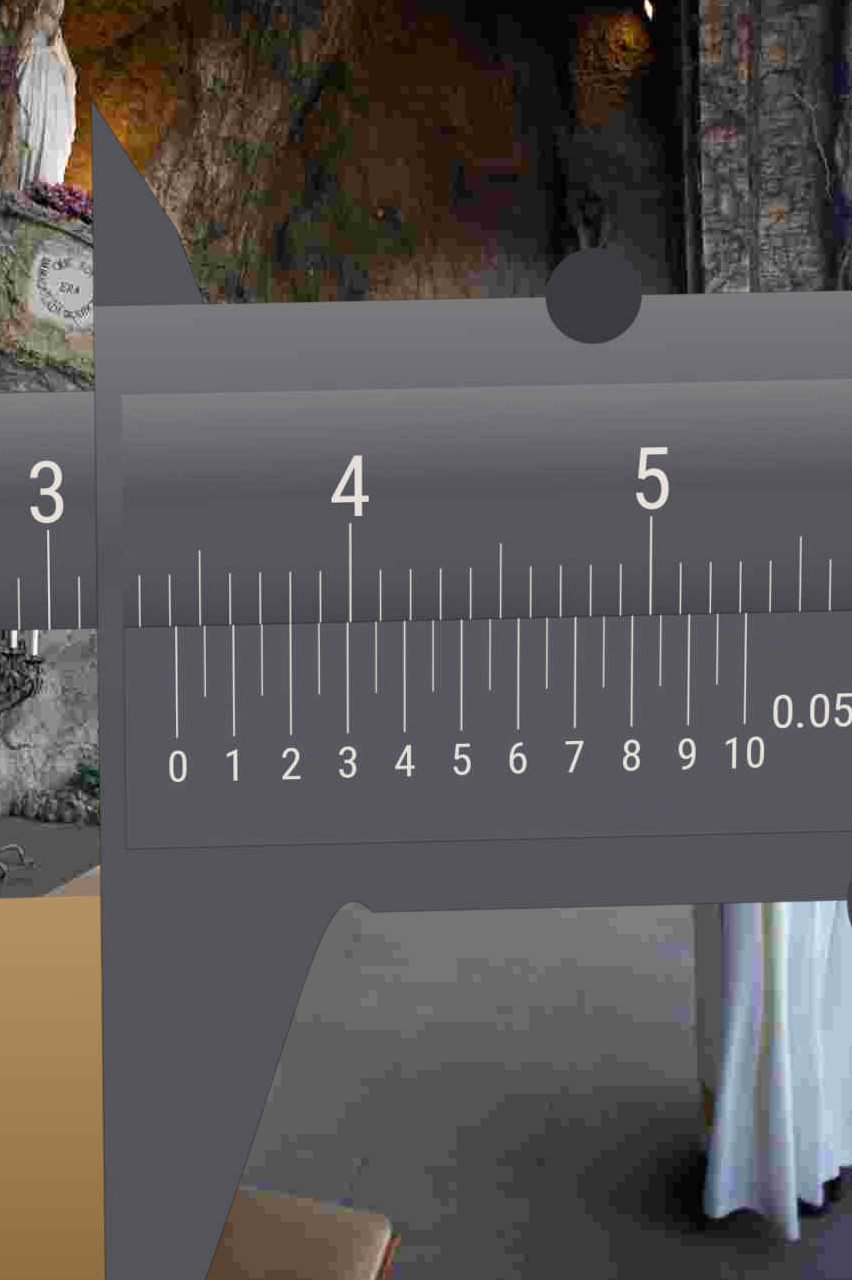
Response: **34.20** mm
